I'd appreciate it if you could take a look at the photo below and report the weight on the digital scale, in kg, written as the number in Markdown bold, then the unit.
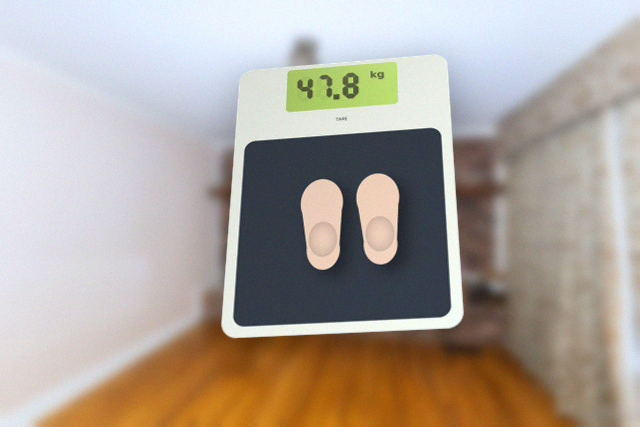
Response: **47.8** kg
